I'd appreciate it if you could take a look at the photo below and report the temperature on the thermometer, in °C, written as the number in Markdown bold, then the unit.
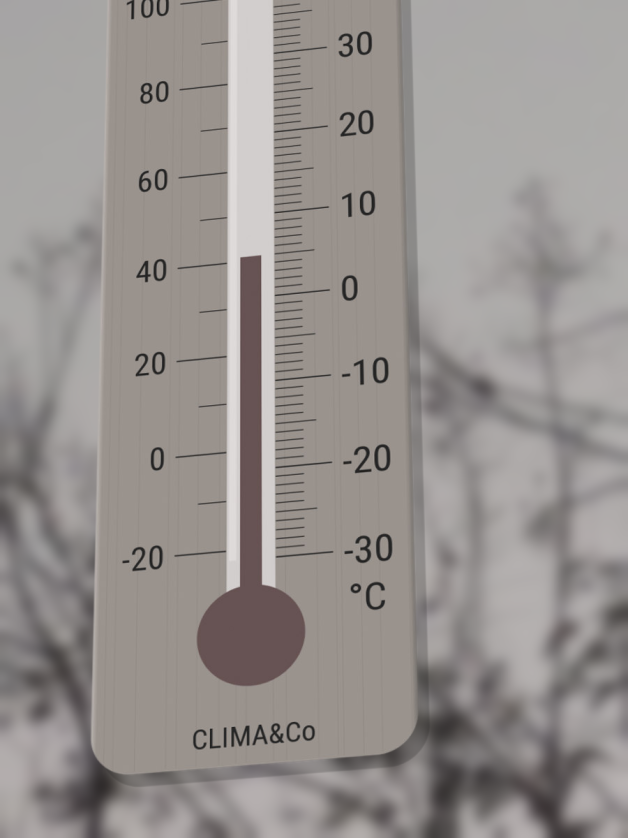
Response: **5** °C
